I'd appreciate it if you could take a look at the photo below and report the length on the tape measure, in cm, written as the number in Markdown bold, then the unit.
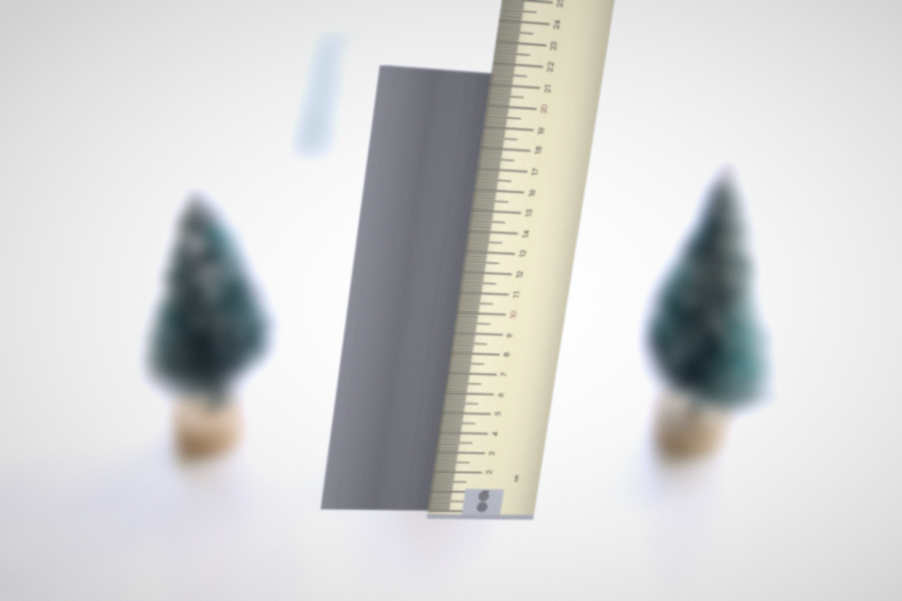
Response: **21.5** cm
